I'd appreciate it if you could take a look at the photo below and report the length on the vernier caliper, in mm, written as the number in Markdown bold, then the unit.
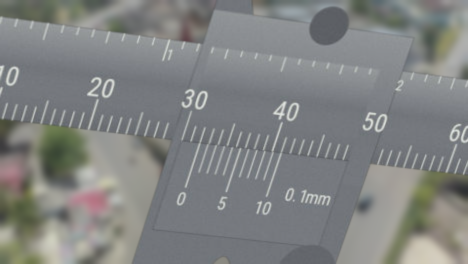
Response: **32.0** mm
